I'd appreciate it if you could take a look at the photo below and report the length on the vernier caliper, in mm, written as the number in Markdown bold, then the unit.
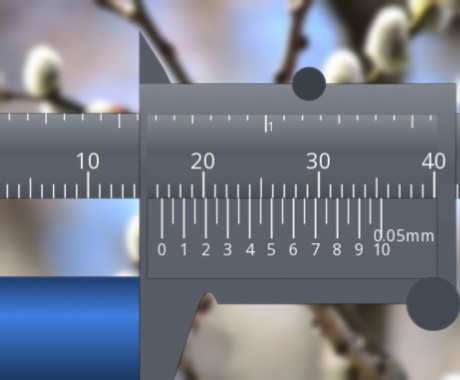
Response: **16.4** mm
